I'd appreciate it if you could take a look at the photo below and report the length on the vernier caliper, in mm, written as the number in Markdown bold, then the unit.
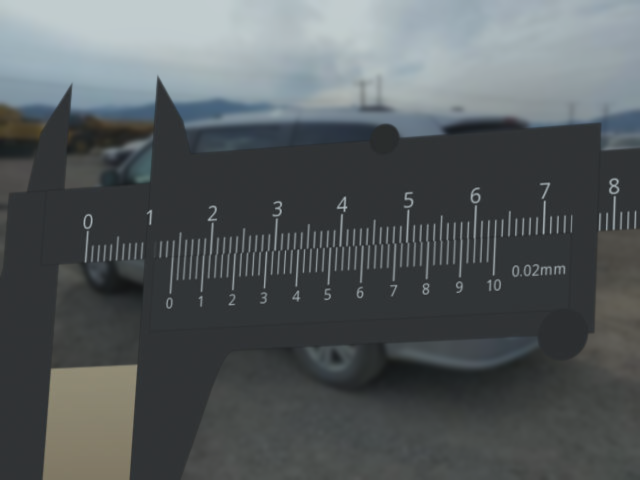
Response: **14.0** mm
